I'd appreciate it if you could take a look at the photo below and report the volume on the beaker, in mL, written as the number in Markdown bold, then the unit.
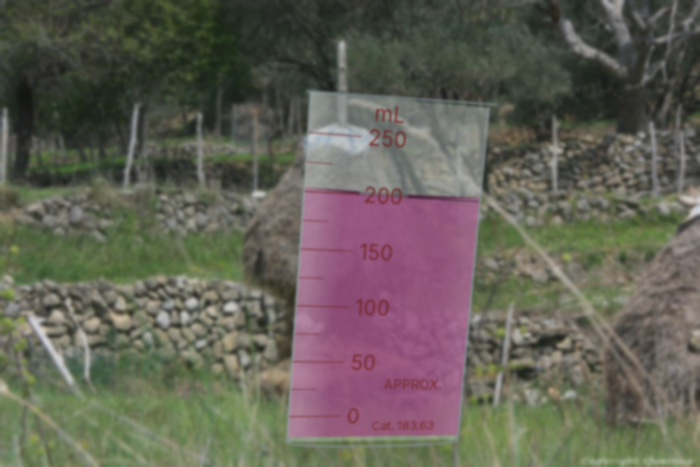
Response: **200** mL
